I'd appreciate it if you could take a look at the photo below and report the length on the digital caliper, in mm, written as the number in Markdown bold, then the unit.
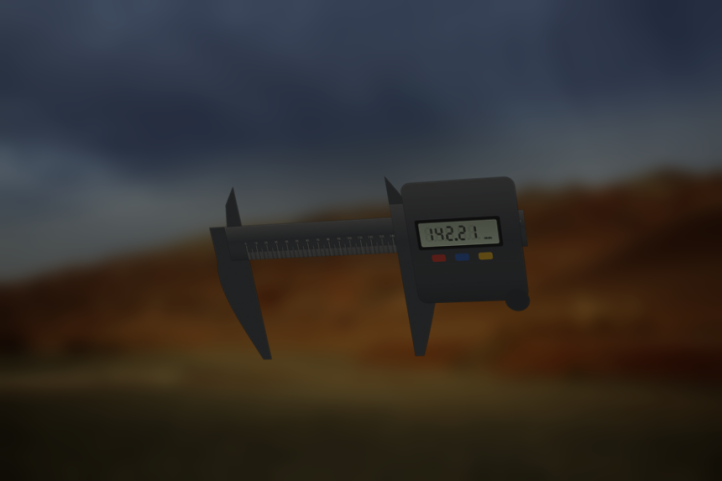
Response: **142.21** mm
